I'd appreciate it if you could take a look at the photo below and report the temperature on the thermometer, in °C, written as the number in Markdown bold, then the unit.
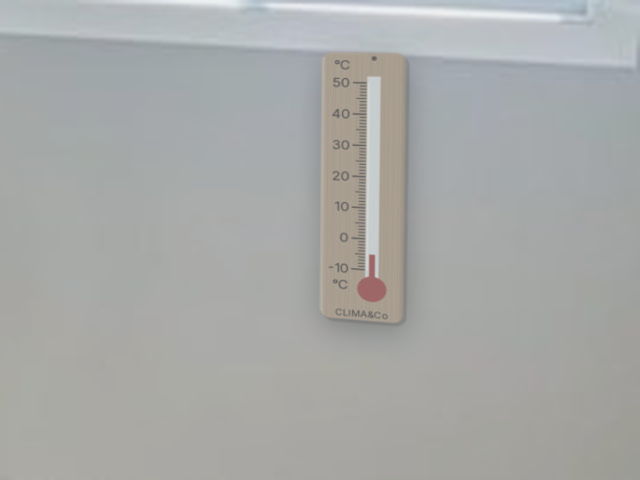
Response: **-5** °C
